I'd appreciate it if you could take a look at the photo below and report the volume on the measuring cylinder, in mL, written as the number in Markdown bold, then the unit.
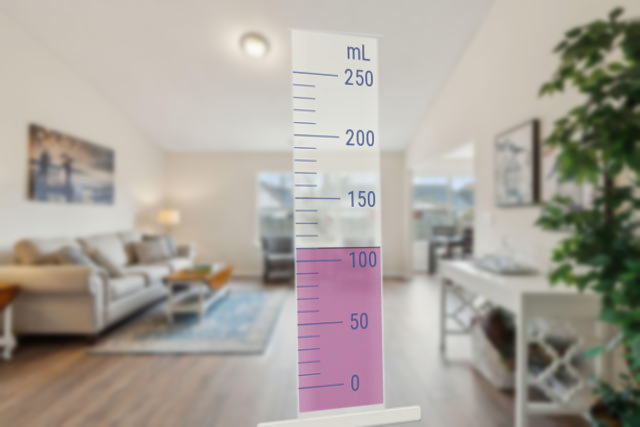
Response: **110** mL
